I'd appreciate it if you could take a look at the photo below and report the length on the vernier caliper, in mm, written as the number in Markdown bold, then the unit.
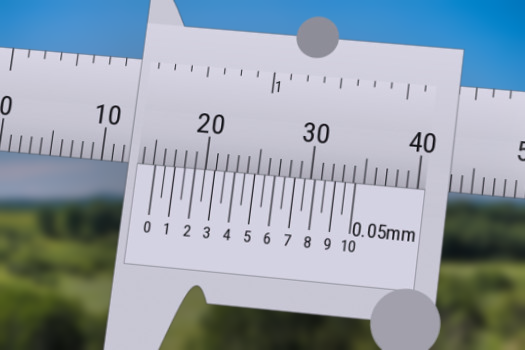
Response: **15.2** mm
